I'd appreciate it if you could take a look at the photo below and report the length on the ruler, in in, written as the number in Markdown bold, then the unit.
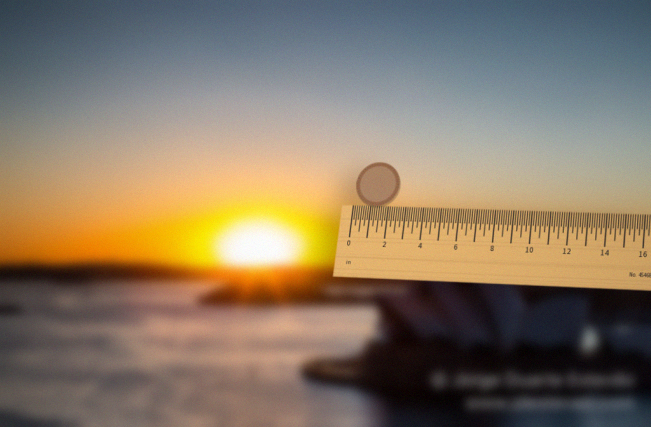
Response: **2.5** in
